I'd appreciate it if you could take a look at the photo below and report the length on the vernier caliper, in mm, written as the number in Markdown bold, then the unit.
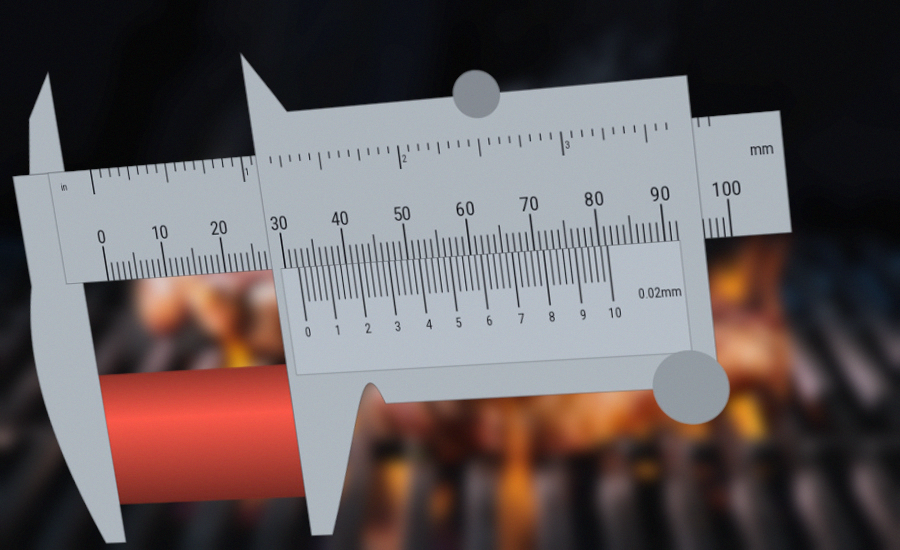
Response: **32.2** mm
